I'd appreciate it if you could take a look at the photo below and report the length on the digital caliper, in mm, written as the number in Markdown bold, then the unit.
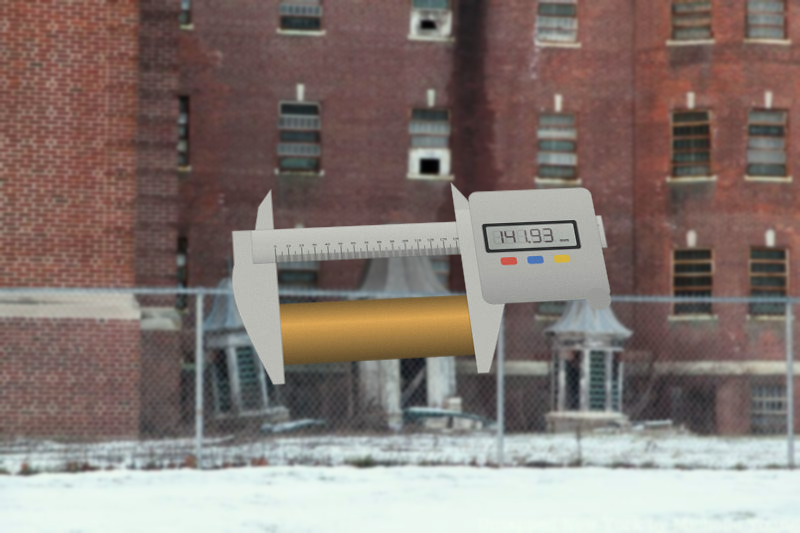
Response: **141.93** mm
